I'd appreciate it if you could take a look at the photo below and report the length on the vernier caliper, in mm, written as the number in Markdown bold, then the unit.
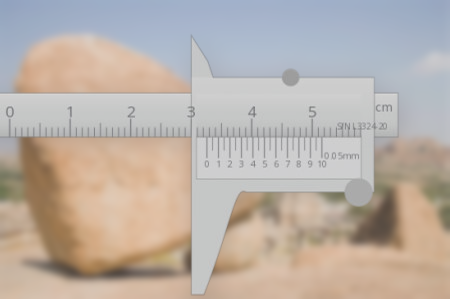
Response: **32.6** mm
